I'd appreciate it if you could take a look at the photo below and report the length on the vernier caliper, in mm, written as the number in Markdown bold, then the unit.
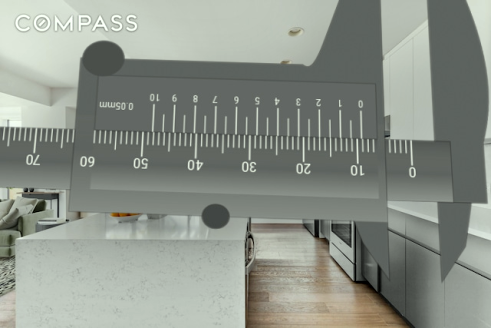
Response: **9.2** mm
